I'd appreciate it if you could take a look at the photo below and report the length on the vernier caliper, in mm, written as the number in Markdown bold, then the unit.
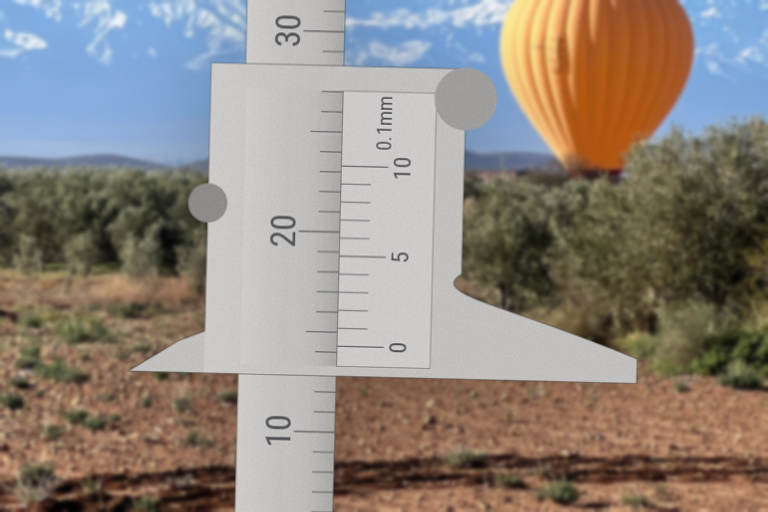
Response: **14.3** mm
